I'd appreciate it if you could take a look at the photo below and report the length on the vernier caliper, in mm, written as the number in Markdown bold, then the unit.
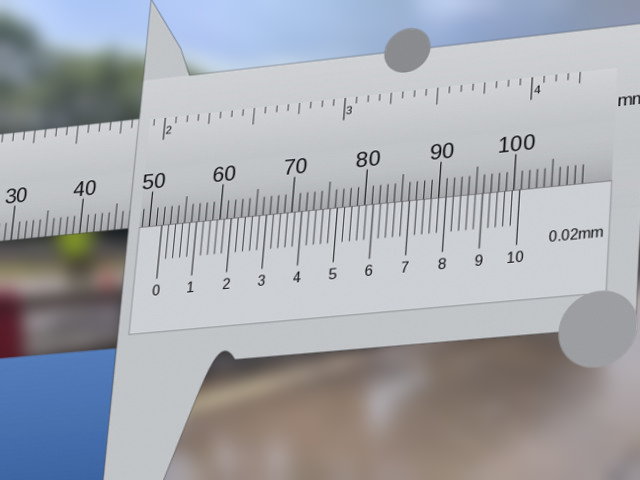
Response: **51.8** mm
